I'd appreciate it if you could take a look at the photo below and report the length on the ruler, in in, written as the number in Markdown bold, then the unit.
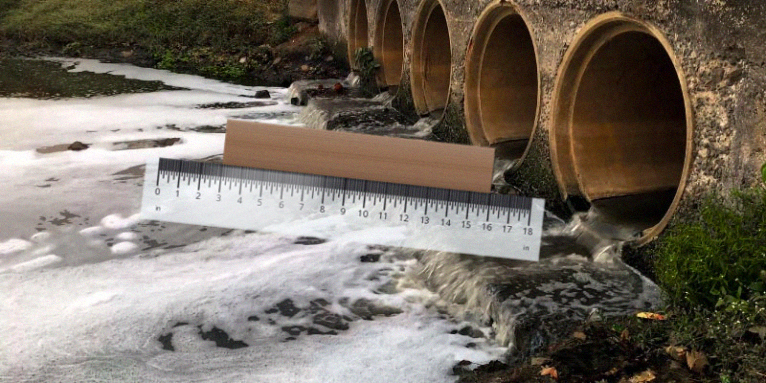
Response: **13** in
